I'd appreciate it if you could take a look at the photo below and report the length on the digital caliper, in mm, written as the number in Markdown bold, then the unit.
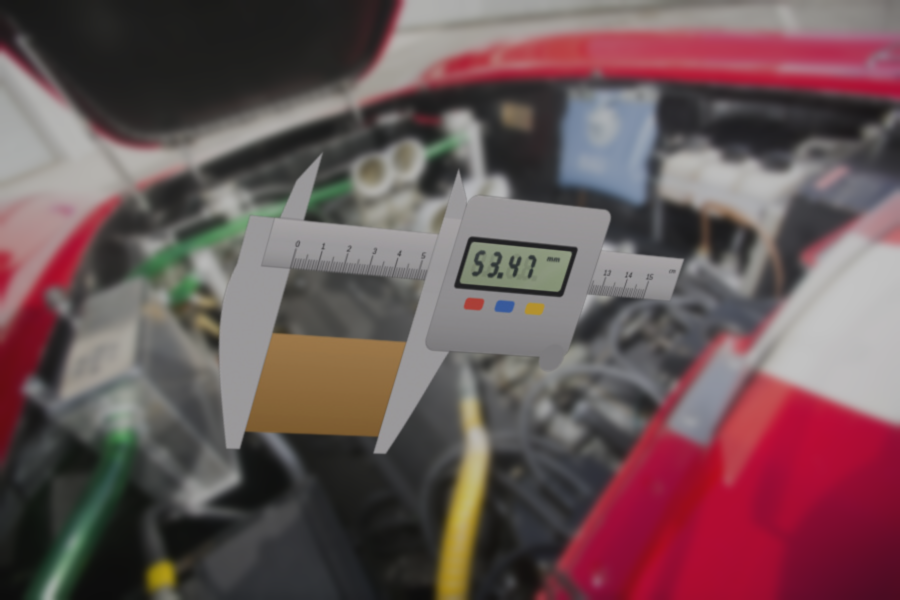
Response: **53.47** mm
